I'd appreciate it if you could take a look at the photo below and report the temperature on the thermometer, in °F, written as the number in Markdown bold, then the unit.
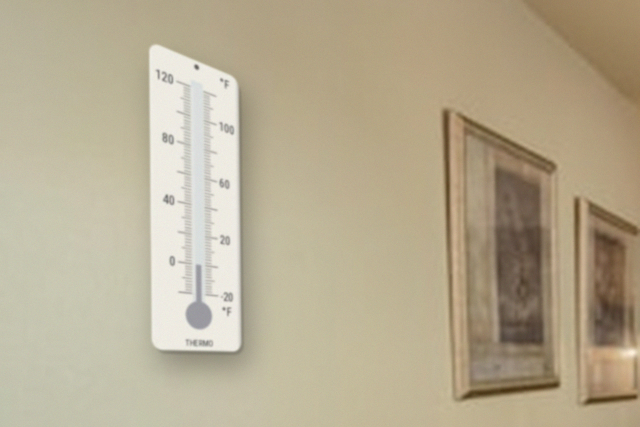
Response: **0** °F
